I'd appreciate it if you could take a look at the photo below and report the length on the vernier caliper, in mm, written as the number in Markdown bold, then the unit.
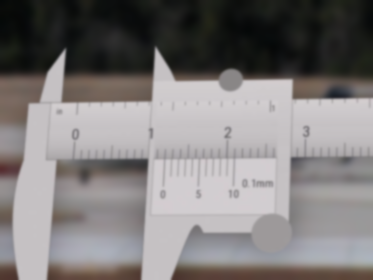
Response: **12.0** mm
